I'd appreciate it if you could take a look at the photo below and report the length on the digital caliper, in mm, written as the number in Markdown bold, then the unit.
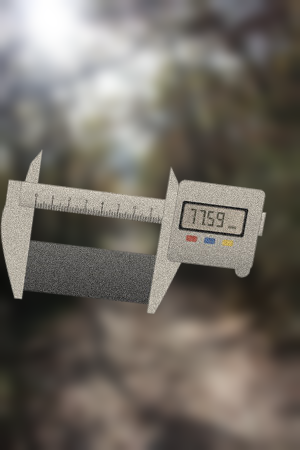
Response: **77.59** mm
